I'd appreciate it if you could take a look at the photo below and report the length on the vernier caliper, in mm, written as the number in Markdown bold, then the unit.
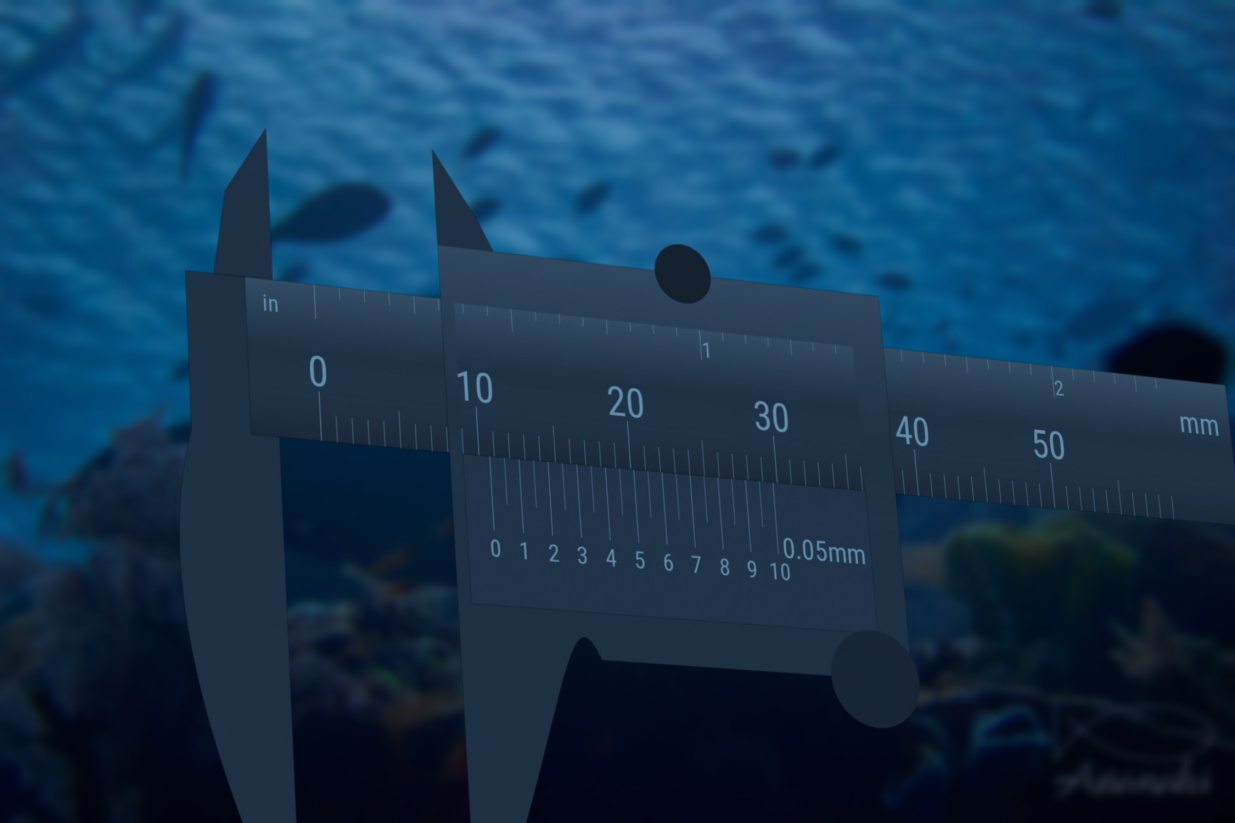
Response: **10.7** mm
